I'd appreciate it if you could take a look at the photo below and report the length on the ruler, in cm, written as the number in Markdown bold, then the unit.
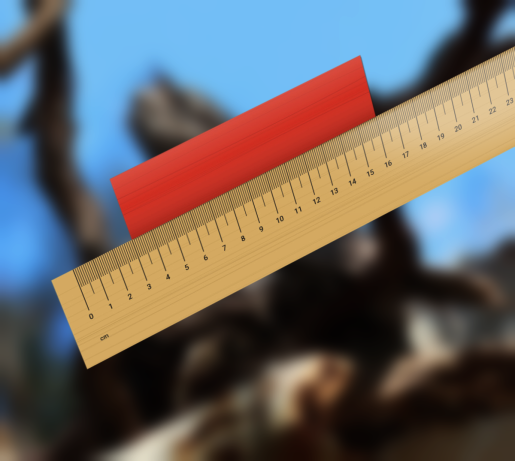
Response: **13** cm
